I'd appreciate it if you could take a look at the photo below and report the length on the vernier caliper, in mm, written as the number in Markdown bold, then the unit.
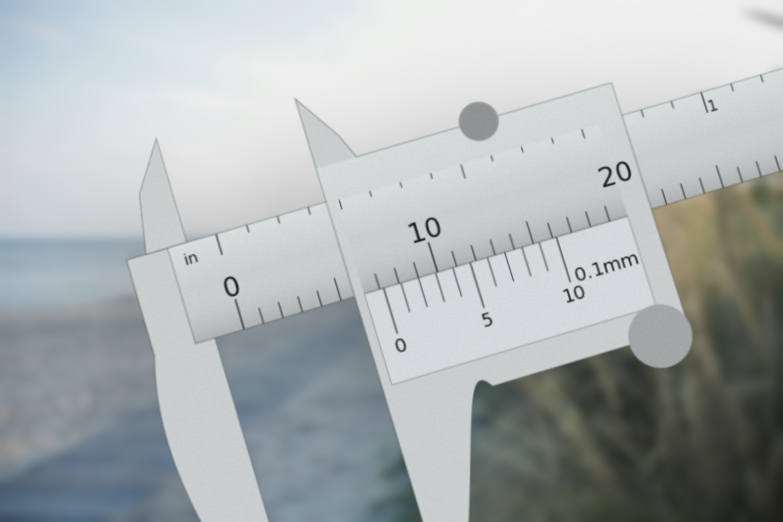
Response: **7.2** mm
